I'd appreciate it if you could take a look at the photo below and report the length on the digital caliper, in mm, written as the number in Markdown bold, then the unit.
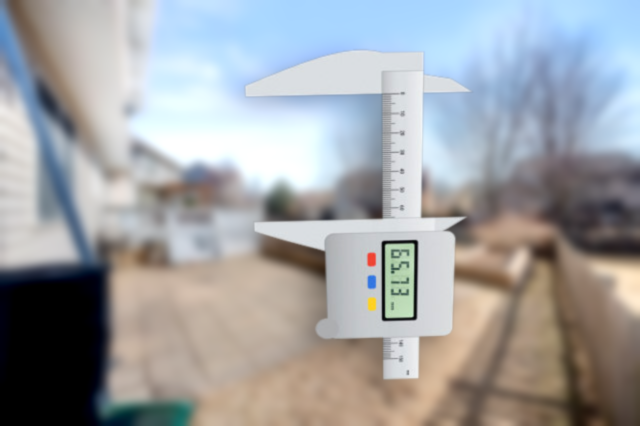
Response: **65.73** mm
